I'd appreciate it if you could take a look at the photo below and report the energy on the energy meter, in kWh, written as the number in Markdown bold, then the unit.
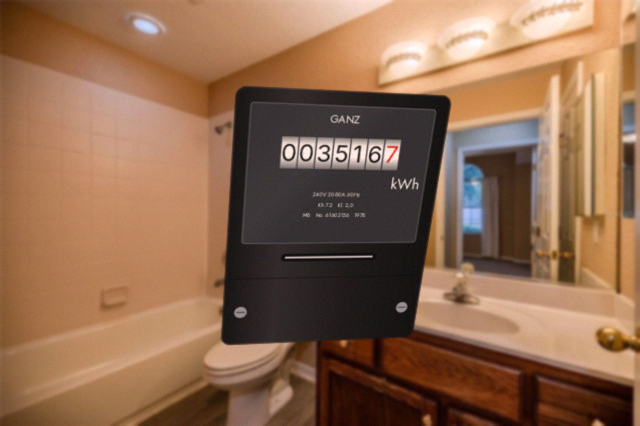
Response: **3516.7** kWh
